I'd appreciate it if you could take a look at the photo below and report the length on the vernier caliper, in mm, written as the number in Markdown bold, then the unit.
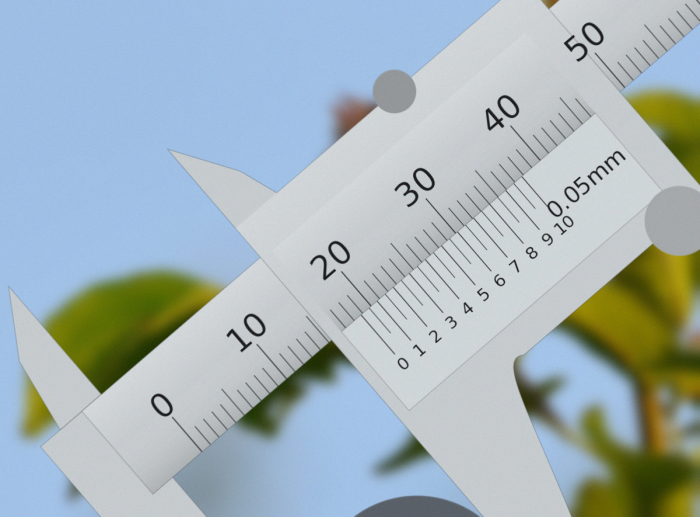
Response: **18.8** mm
